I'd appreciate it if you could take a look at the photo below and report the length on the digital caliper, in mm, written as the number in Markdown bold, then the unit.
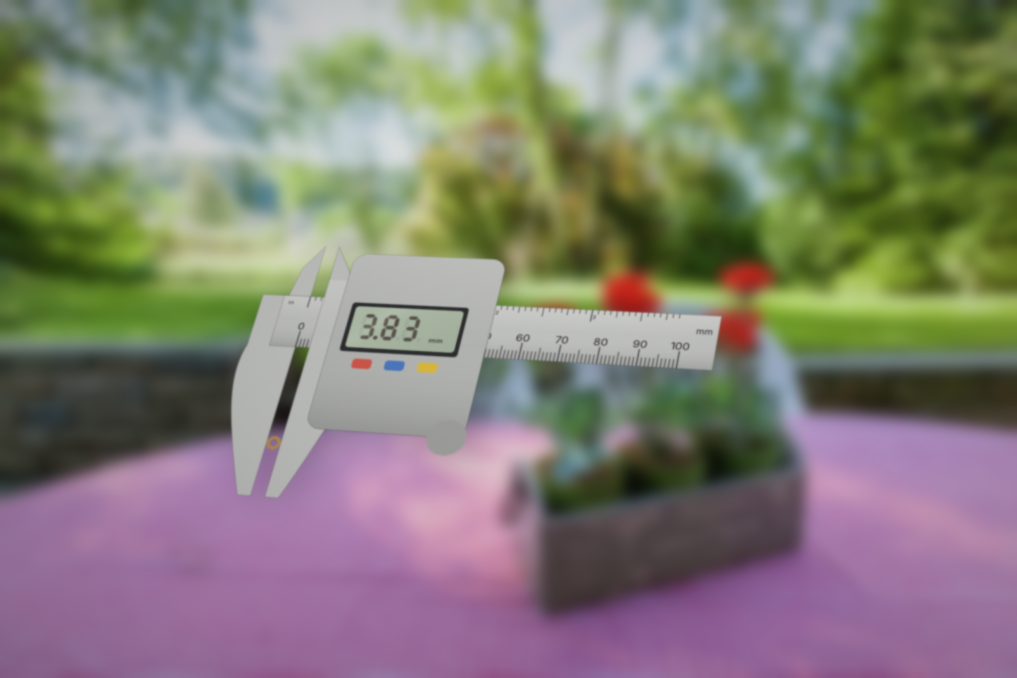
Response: **3.83** mm
